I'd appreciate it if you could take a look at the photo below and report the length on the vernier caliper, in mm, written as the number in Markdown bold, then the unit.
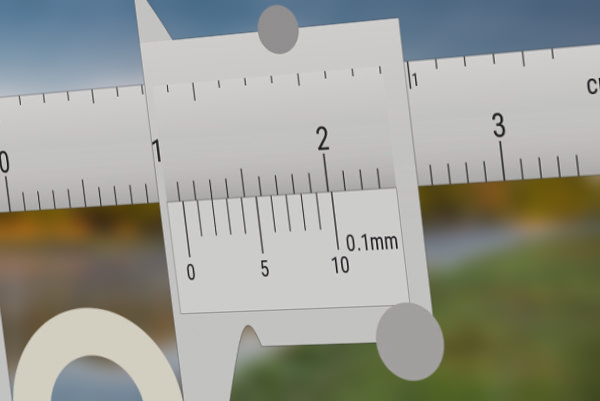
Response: **11.2** mm
